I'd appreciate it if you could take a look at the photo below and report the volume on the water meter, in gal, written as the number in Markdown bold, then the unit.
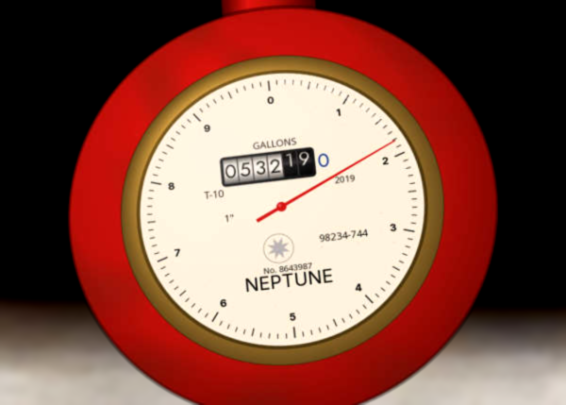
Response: **532191.8** gal
